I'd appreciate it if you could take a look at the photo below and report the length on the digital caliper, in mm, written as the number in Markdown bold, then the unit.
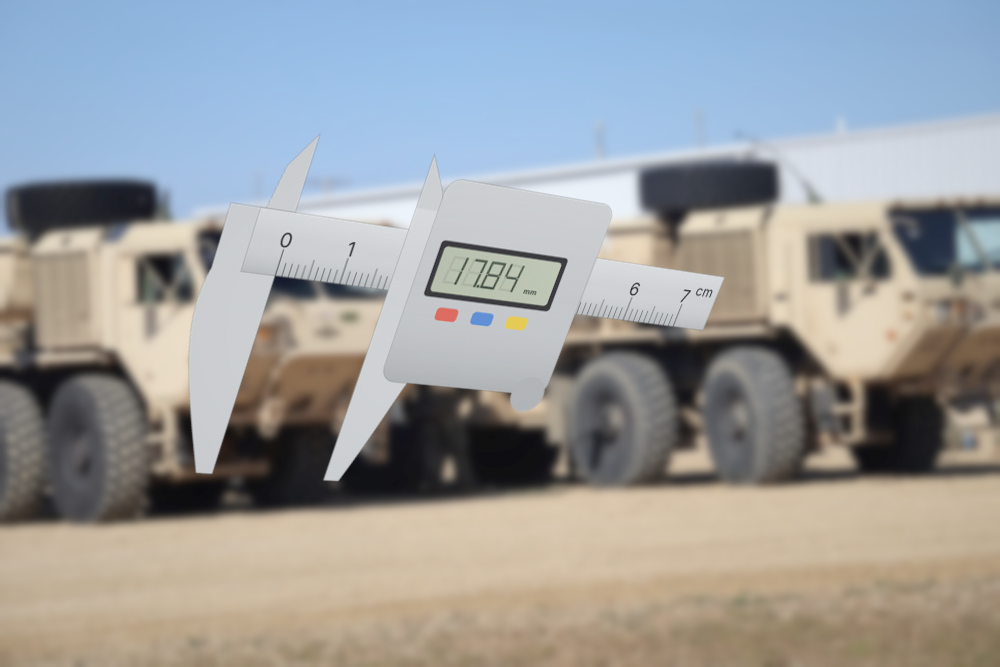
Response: **17.84** mm
